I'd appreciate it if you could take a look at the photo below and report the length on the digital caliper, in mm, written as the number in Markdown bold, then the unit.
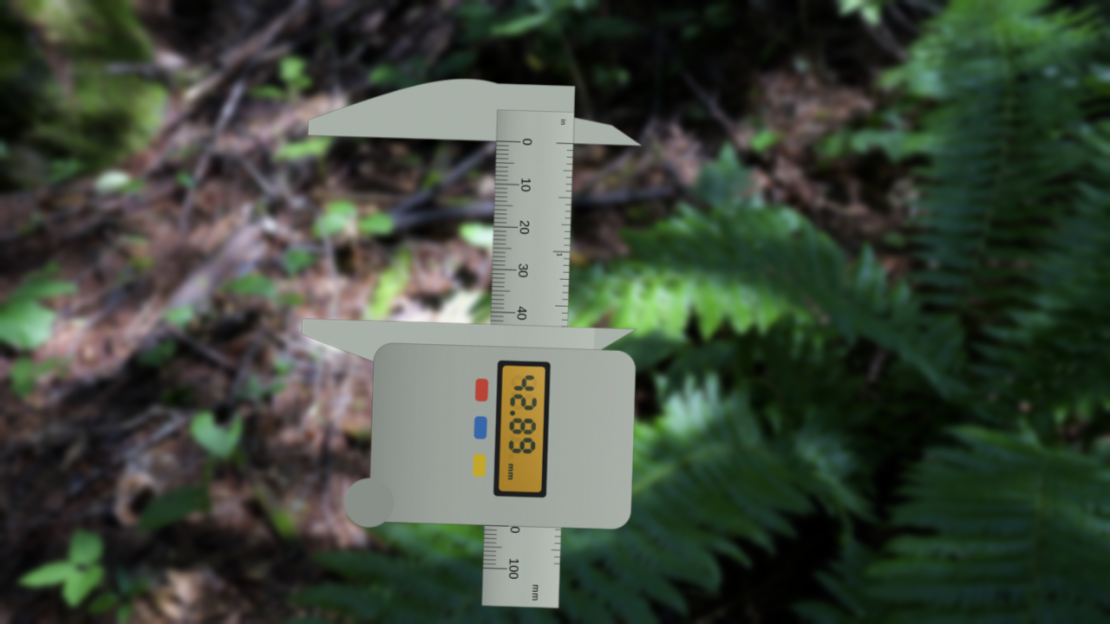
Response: **42.89** mm
